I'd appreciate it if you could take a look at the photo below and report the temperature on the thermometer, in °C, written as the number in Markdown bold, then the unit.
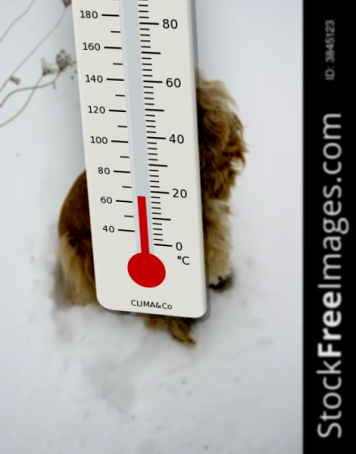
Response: **18** °C
